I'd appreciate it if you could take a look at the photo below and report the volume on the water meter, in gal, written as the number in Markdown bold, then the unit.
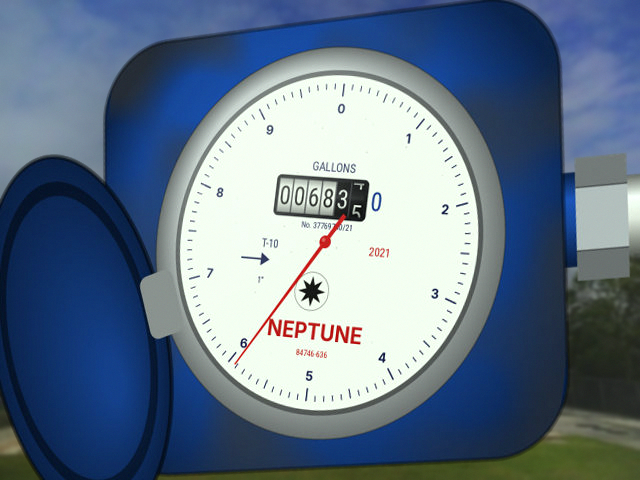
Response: **68345.9** gal
